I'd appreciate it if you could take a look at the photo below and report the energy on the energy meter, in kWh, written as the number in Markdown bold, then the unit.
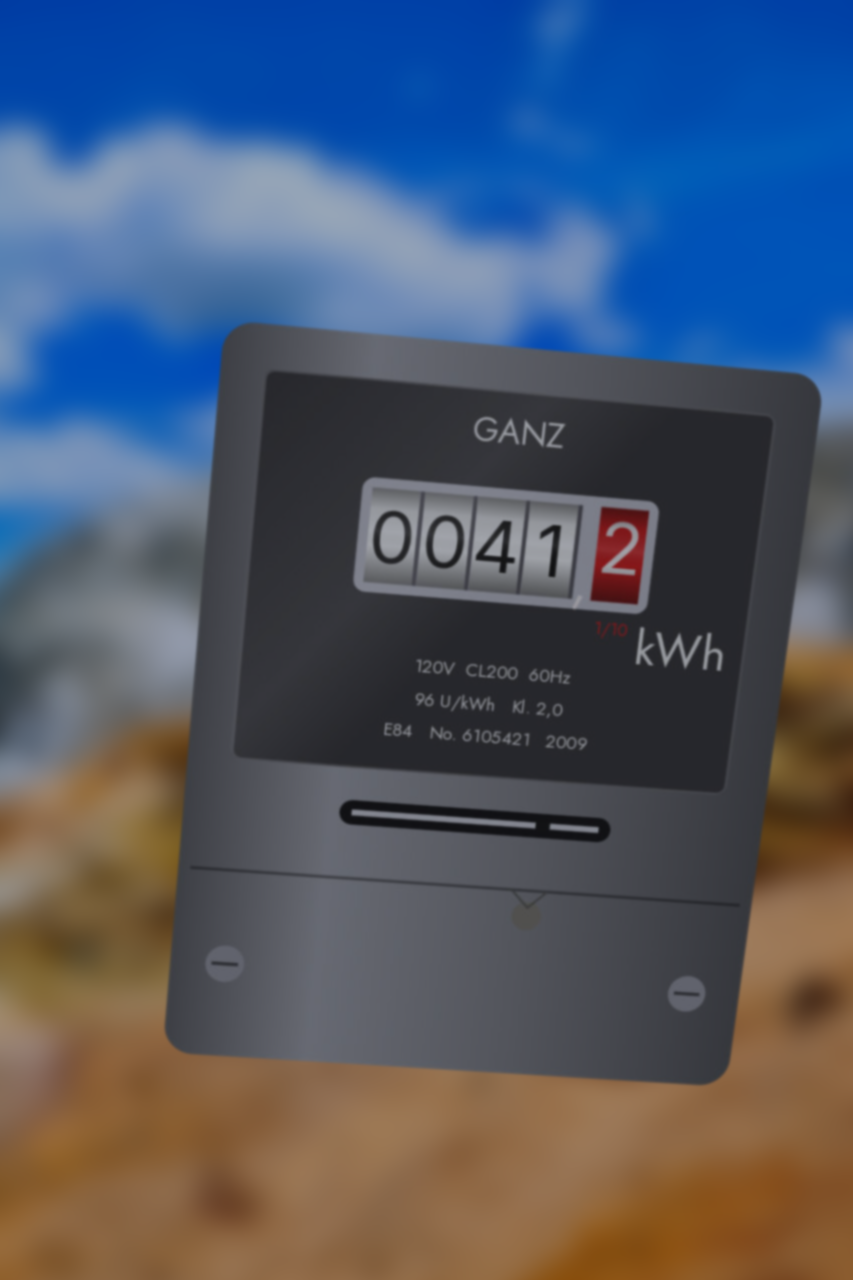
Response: **41.2** kWh
